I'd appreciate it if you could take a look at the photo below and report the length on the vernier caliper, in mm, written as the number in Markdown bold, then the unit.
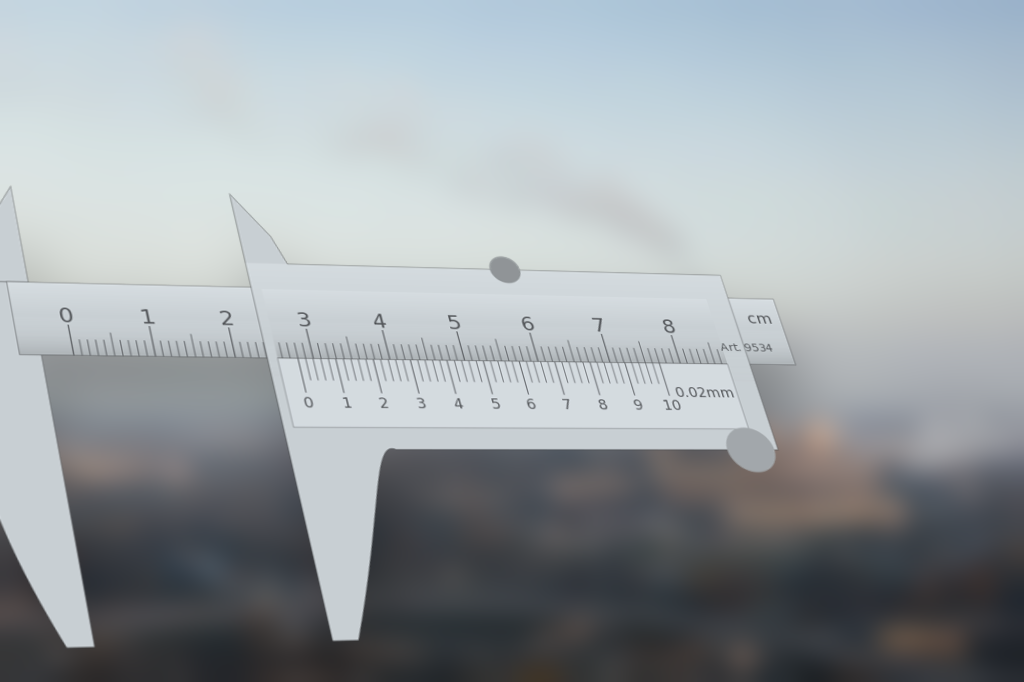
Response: **28.0** mm
